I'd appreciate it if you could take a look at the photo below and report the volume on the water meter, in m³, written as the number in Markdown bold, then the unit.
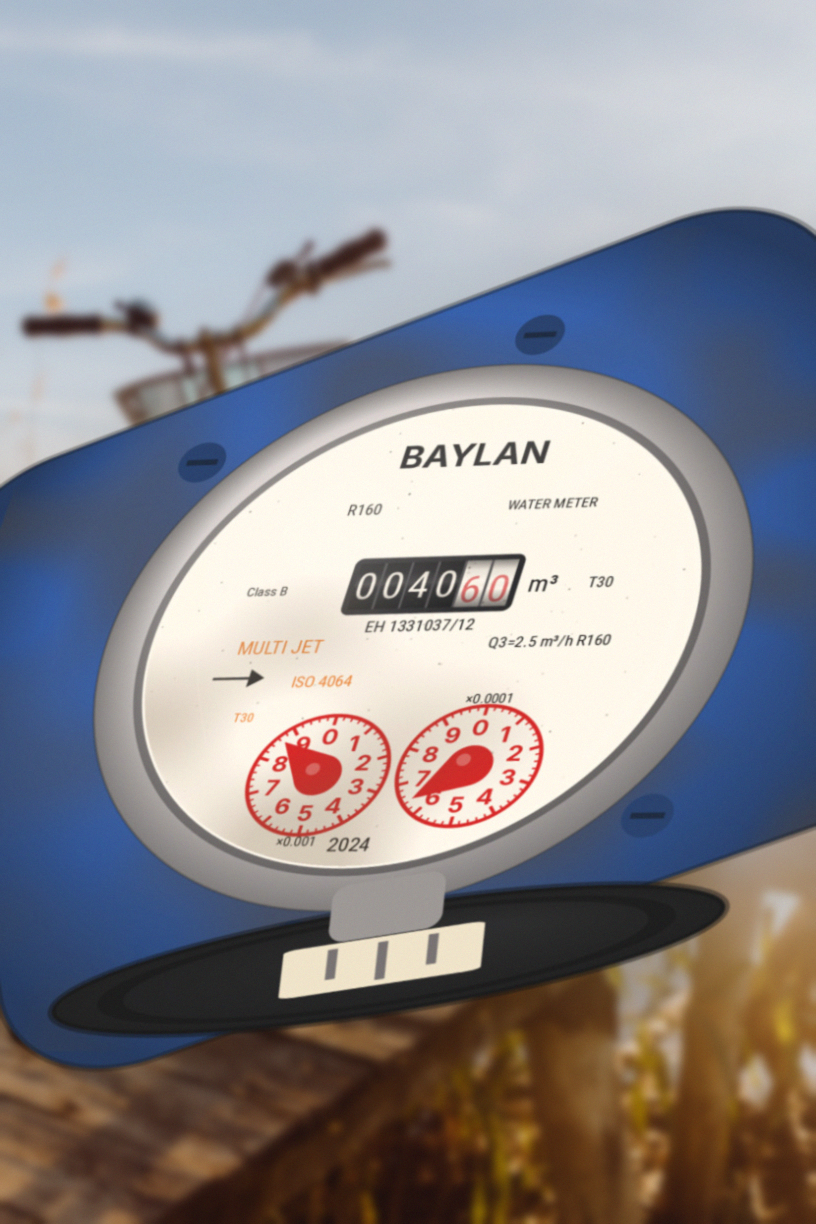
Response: **40.5986** m³
